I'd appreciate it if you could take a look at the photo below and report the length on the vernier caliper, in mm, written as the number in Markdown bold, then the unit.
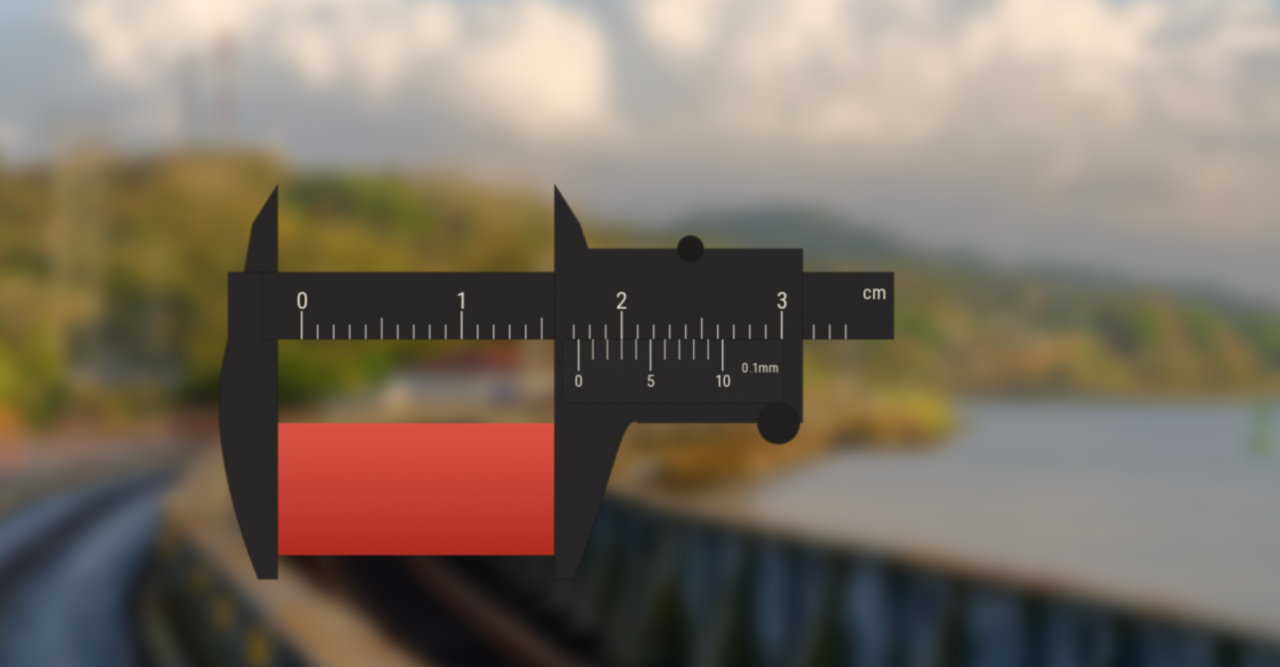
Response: **17.3** mm
